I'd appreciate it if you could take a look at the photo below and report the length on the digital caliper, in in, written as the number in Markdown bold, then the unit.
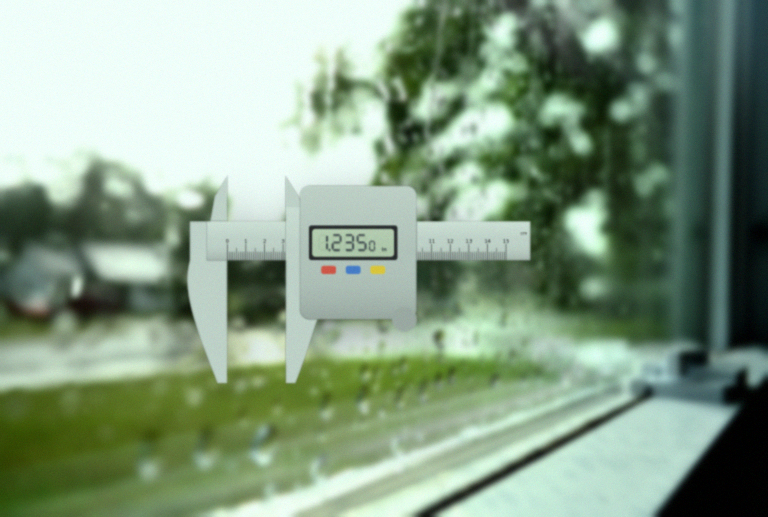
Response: **1.2350** in
